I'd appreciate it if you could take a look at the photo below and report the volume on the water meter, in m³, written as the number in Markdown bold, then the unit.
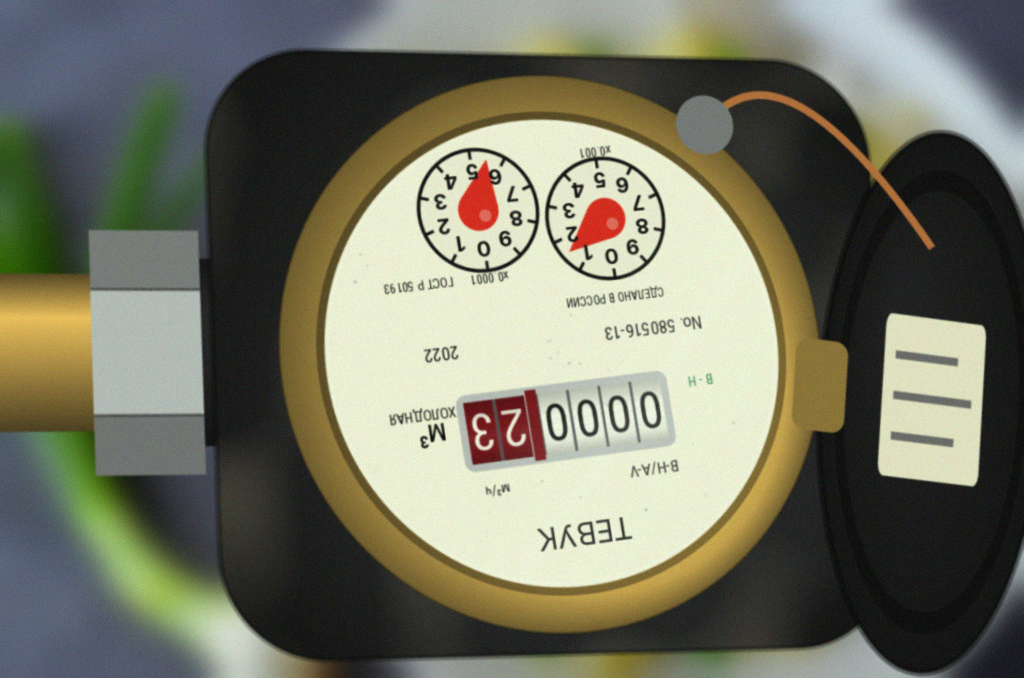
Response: **0.2315** m³
